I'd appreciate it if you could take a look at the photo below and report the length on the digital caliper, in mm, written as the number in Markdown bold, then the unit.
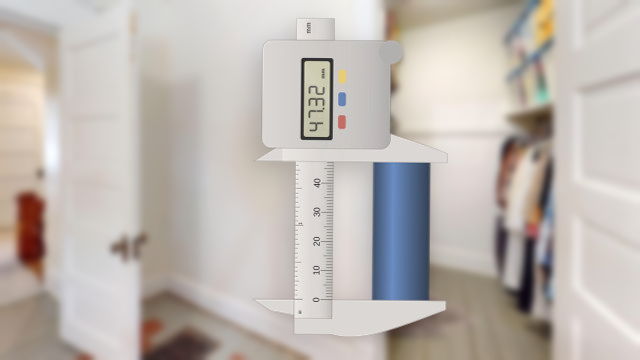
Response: **47.32** mm
